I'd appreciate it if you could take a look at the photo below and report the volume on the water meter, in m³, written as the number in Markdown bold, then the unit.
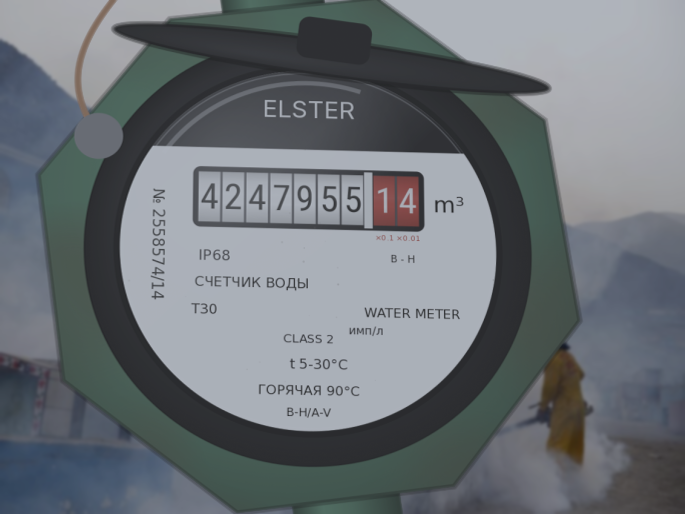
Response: **4247955.14** m³
